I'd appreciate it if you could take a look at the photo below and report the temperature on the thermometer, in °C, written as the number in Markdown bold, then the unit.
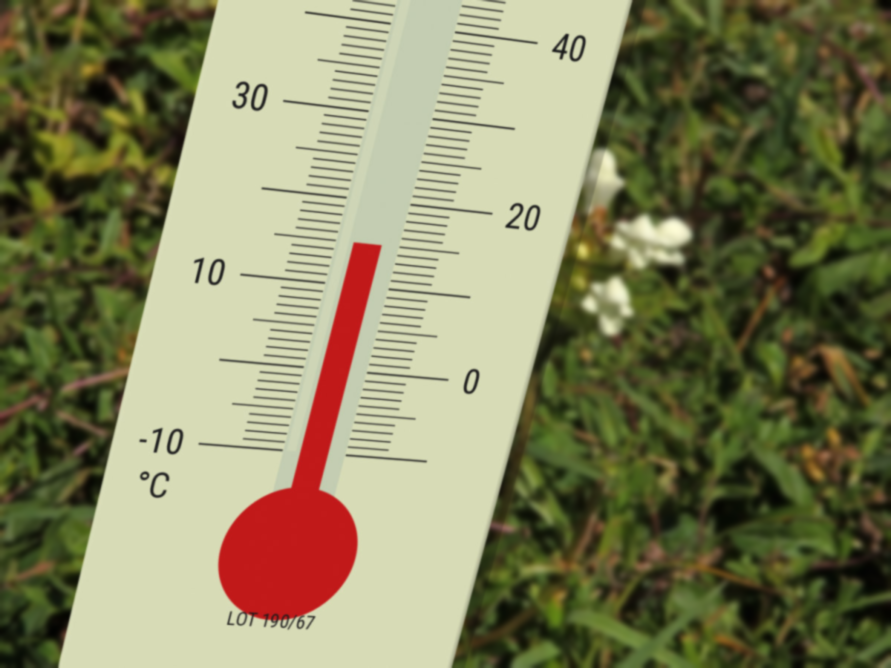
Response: **15** °C
